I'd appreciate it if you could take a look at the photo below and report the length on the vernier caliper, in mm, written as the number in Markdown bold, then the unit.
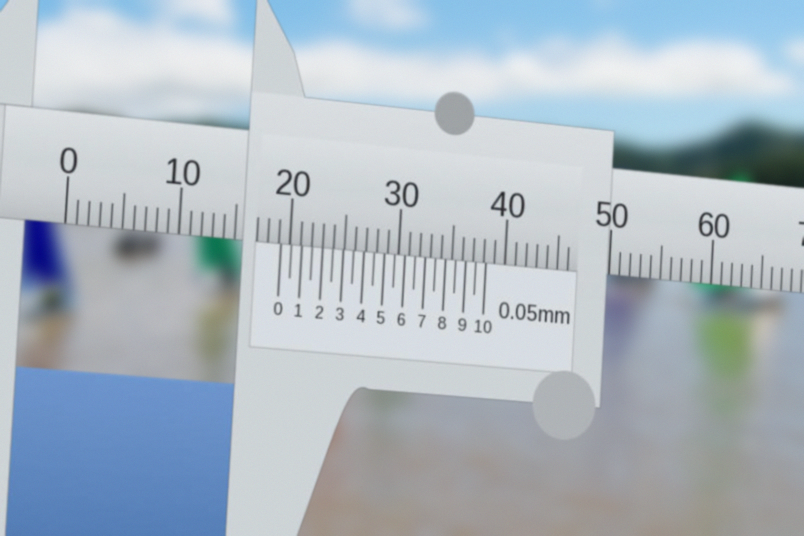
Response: **19.2** mm
